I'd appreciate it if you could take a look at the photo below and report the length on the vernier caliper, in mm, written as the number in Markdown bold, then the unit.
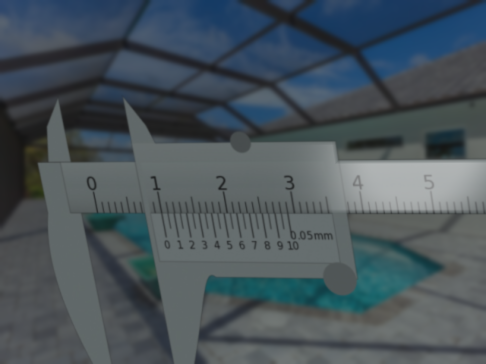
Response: **10.0** mm
